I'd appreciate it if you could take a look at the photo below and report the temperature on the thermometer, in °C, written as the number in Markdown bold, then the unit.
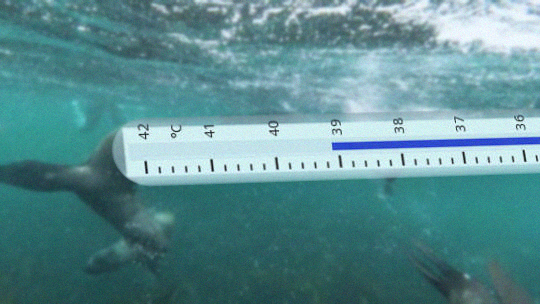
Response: **39.1** °C
